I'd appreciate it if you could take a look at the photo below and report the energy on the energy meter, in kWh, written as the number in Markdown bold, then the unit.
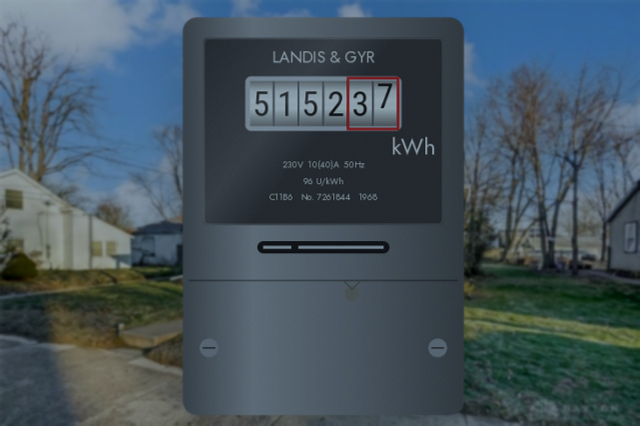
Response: **5152.37** kWh
